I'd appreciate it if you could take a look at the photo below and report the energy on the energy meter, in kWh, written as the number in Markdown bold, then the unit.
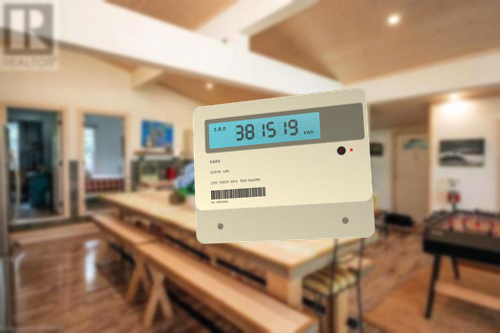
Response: **381519** kWh
